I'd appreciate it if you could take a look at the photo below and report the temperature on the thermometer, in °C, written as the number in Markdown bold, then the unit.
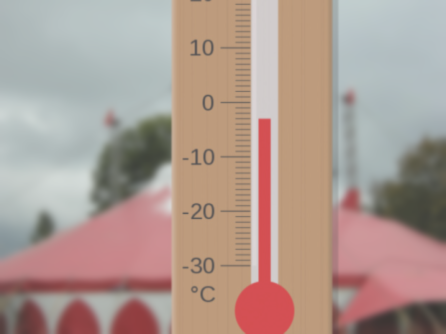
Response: **-3** °C
